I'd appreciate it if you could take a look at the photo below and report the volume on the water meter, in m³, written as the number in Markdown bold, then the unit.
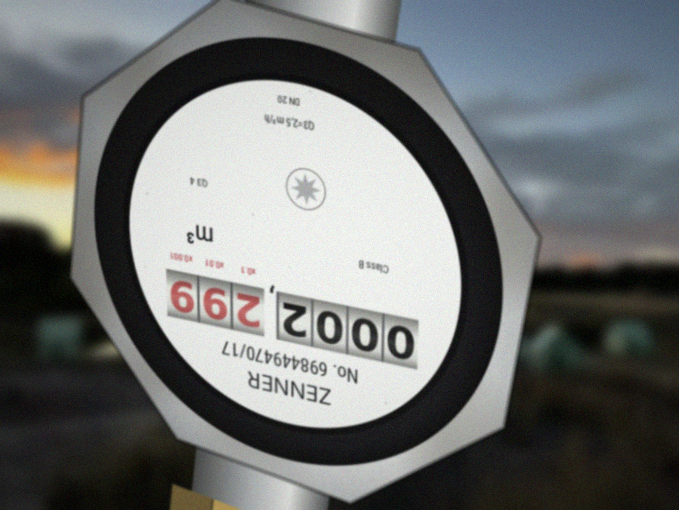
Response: **2.299** m³
